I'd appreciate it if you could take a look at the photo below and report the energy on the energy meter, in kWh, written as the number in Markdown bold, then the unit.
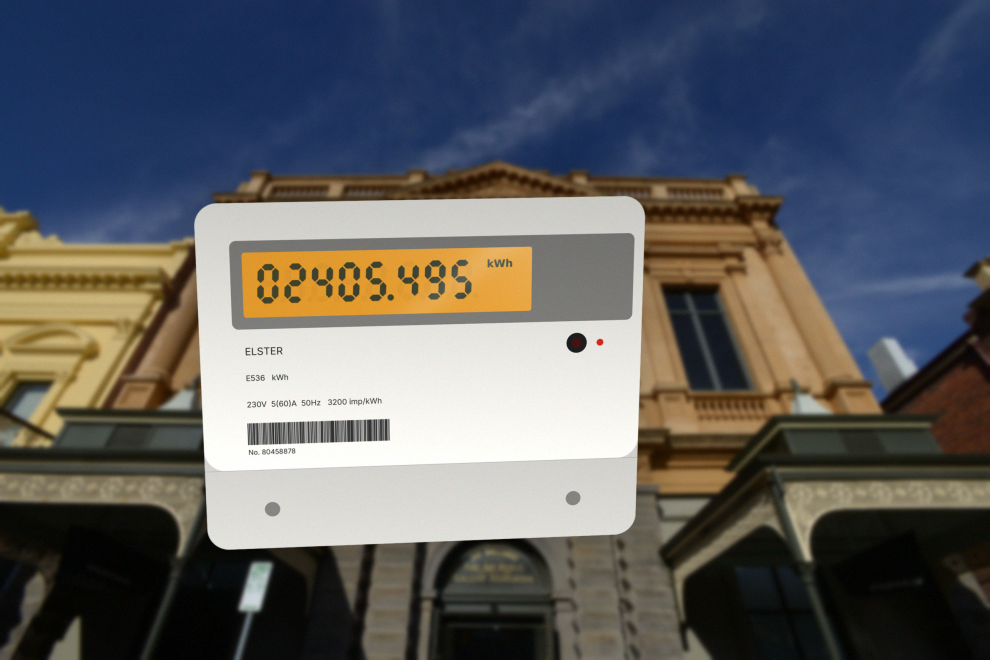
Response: **2405.495** kWh
